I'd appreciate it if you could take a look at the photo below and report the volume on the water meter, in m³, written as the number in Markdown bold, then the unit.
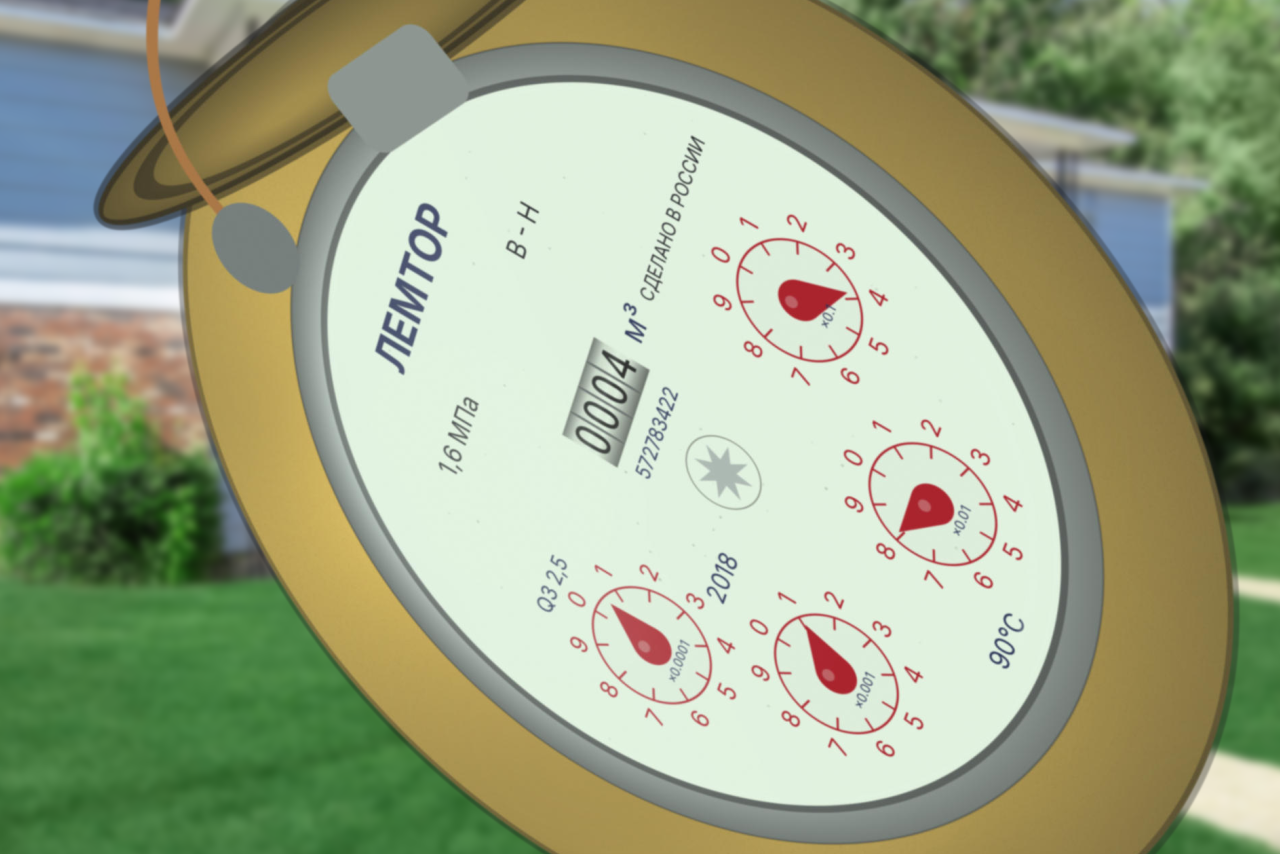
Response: **4.3810** m³
